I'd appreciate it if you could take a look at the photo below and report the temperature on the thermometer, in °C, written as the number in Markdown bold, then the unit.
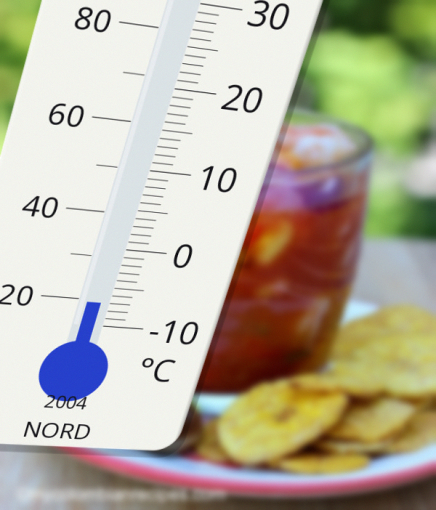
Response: **-7** °C
